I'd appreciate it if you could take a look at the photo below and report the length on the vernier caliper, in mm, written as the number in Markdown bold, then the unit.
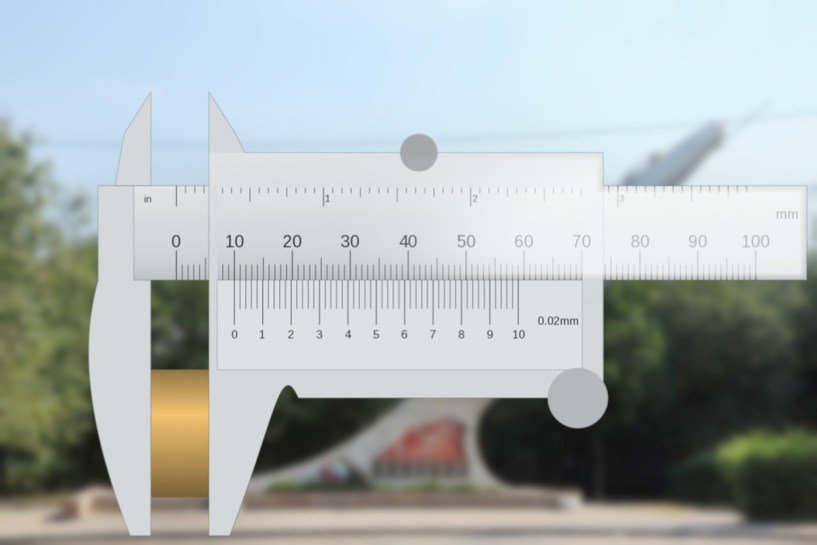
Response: **10.0** mm
